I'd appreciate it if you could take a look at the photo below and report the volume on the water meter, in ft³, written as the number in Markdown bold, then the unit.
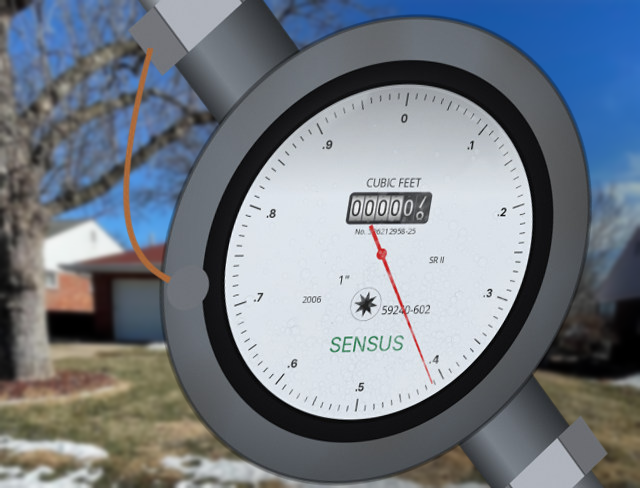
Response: **7.41** ft³
